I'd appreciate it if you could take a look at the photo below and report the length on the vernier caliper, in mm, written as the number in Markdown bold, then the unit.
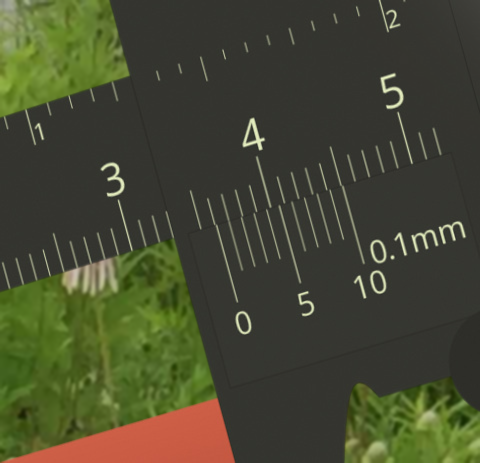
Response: **36.1** mm
